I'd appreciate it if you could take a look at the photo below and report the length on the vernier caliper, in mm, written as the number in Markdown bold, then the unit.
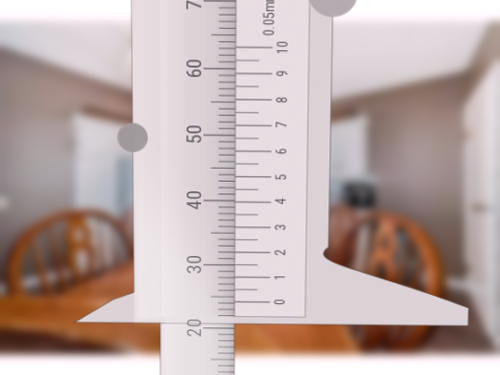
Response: **24.2** mm
